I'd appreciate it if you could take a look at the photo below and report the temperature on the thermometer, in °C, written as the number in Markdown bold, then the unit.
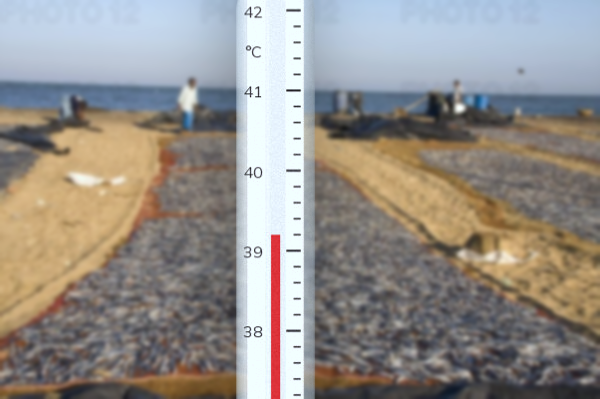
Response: **39.2** °C
